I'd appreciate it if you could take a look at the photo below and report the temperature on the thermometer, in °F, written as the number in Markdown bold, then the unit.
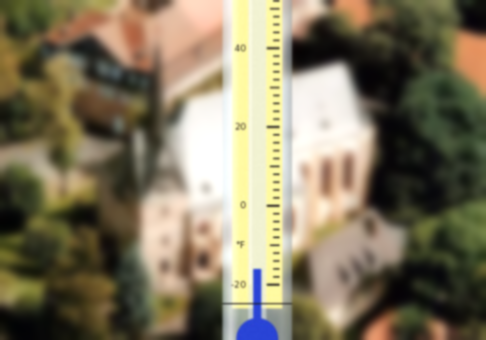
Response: **-16** °F
